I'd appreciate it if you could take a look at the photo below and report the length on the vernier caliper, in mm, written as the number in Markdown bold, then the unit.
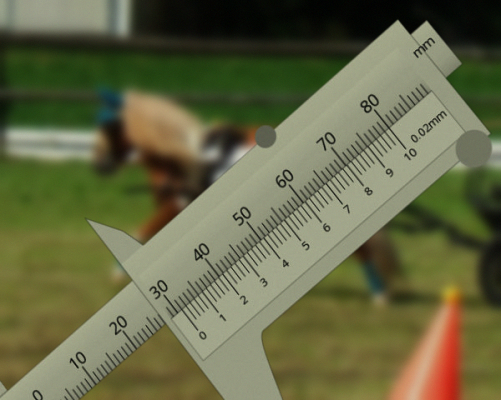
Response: **31.0** mm
